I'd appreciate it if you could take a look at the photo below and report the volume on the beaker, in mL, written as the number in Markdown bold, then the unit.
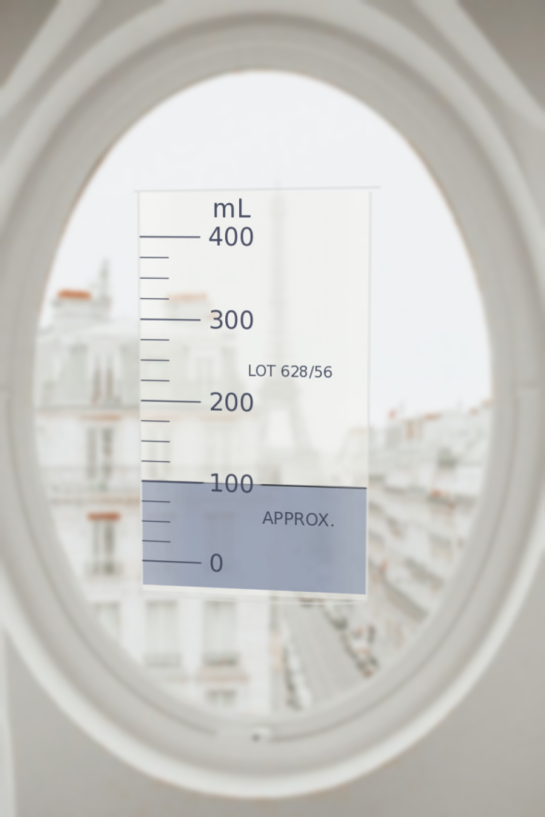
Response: **100** mL
